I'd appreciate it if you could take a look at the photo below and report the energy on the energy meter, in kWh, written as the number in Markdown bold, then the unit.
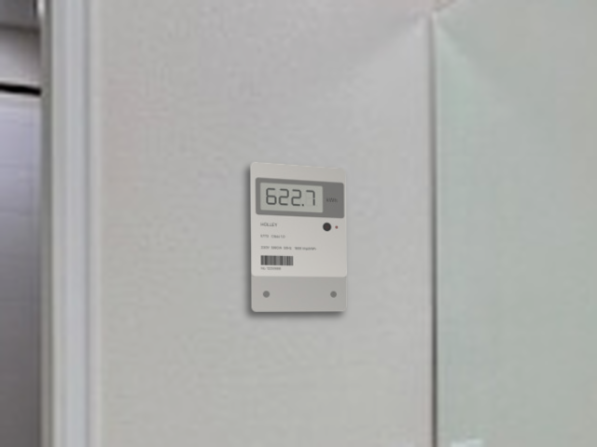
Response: **622.7** kWh
